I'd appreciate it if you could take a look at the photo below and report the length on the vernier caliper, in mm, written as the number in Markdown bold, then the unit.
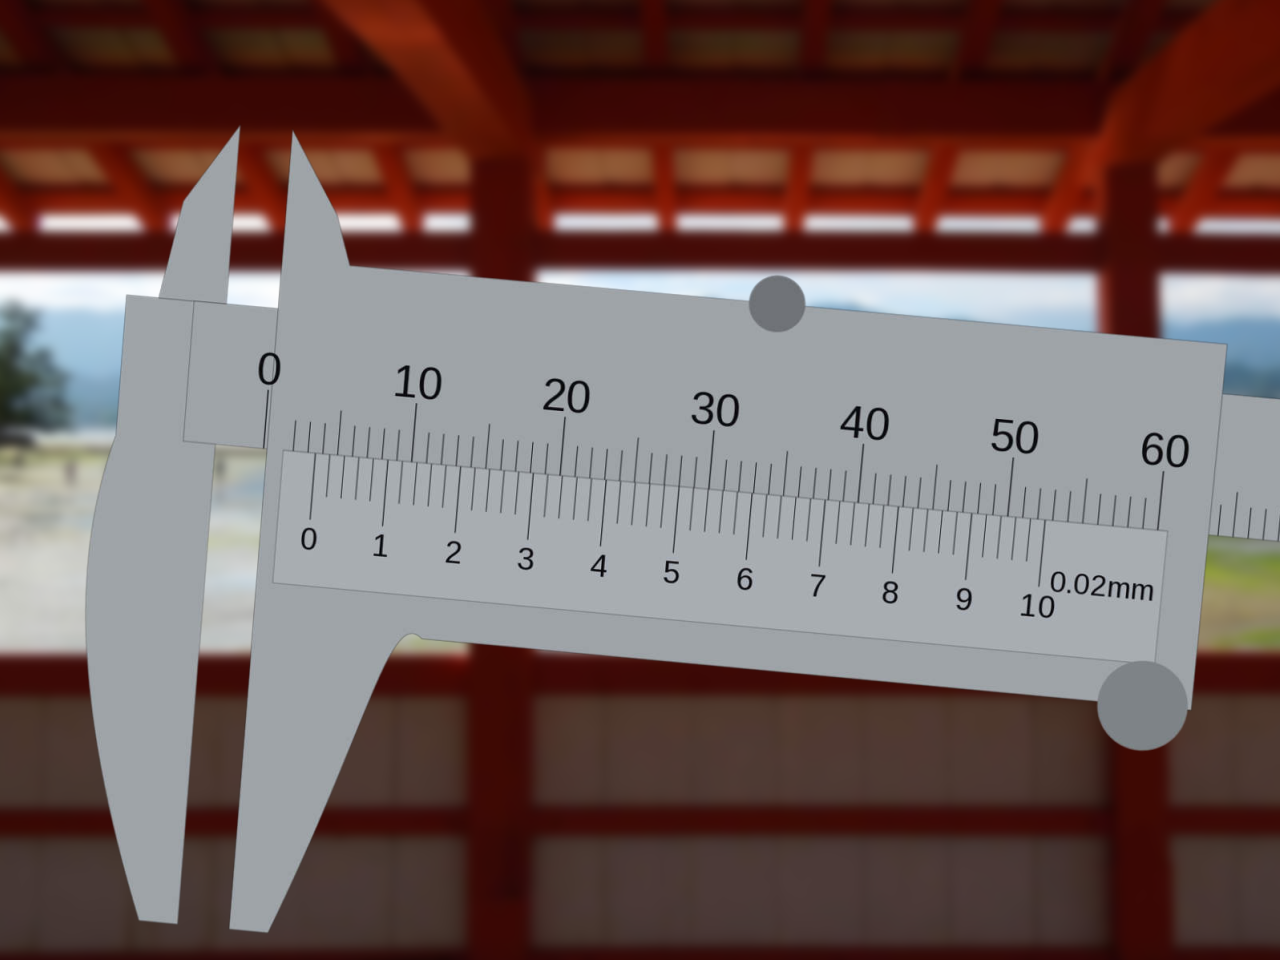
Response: **3.5** mm
